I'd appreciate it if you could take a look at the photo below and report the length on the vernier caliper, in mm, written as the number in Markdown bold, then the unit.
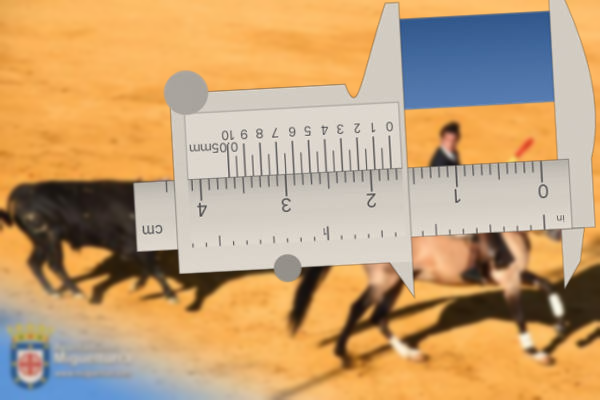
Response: **17.6** mm
